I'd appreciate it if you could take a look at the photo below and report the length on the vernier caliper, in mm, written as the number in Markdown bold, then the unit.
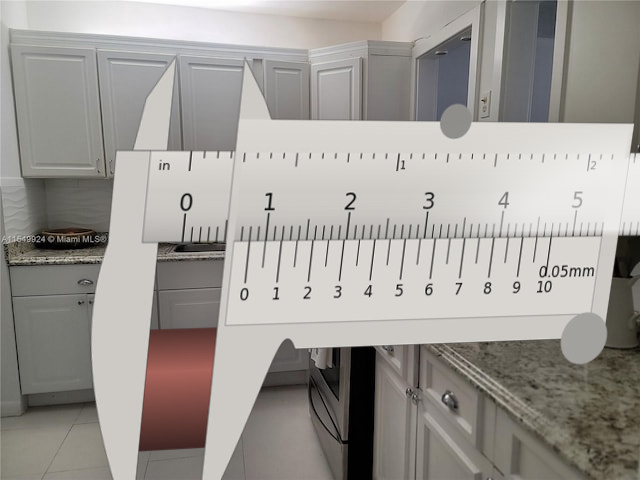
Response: **8.0** mm
